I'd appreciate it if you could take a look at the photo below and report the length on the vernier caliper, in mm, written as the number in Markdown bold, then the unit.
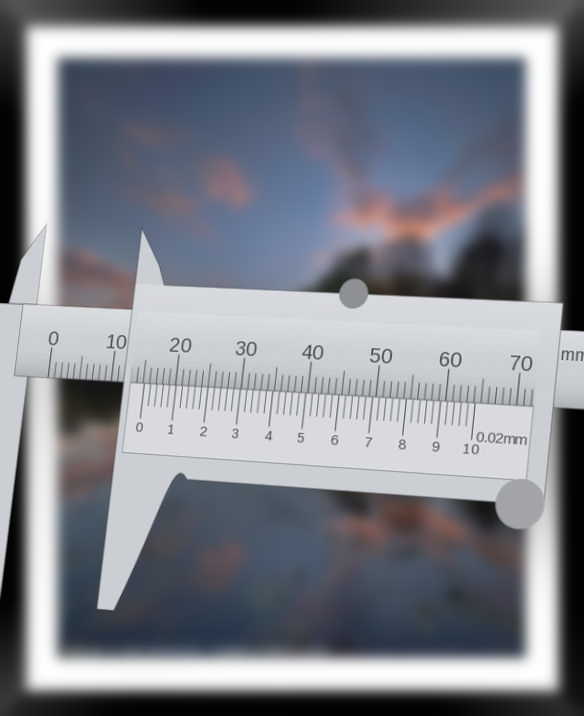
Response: **15.2** mm
